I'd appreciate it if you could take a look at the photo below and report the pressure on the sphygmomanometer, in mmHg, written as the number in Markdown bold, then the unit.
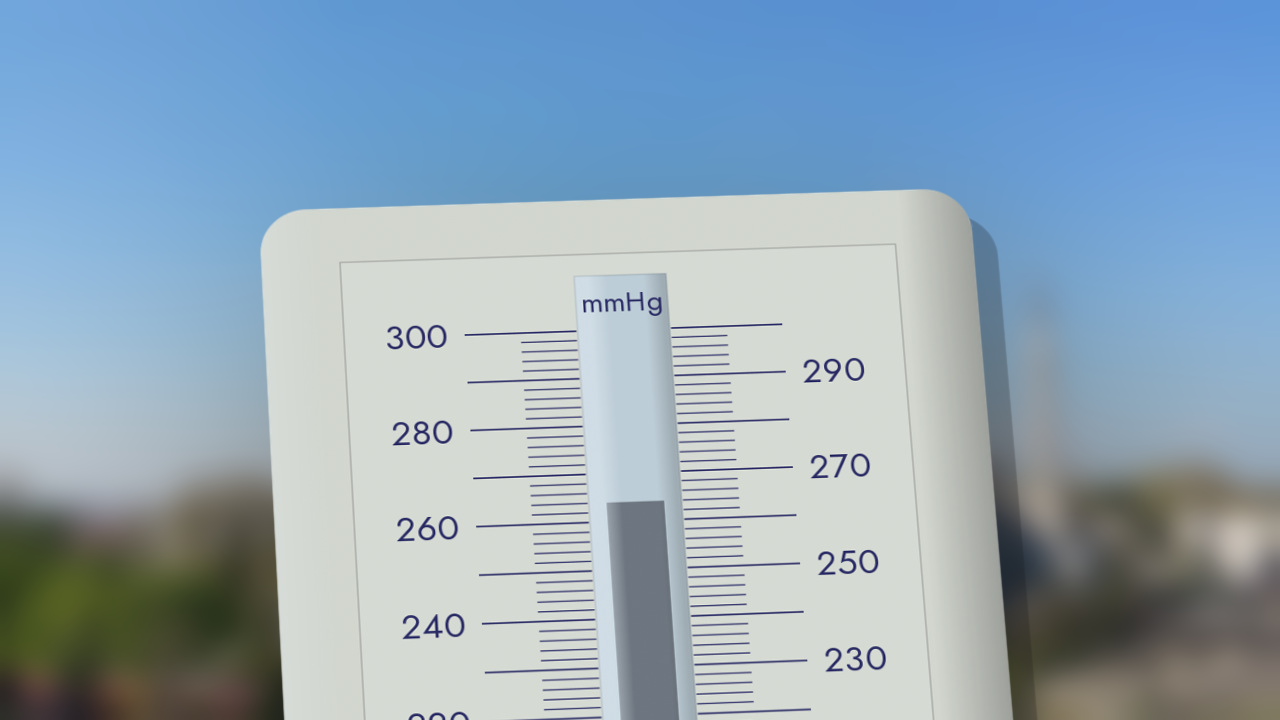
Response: **264** mmHg
